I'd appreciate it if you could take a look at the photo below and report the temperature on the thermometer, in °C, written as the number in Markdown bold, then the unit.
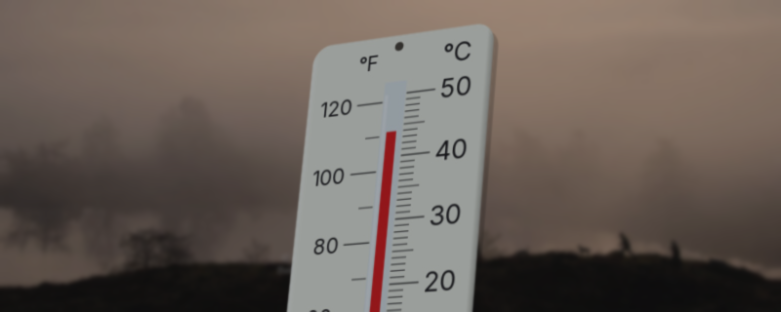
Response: **44** °C
